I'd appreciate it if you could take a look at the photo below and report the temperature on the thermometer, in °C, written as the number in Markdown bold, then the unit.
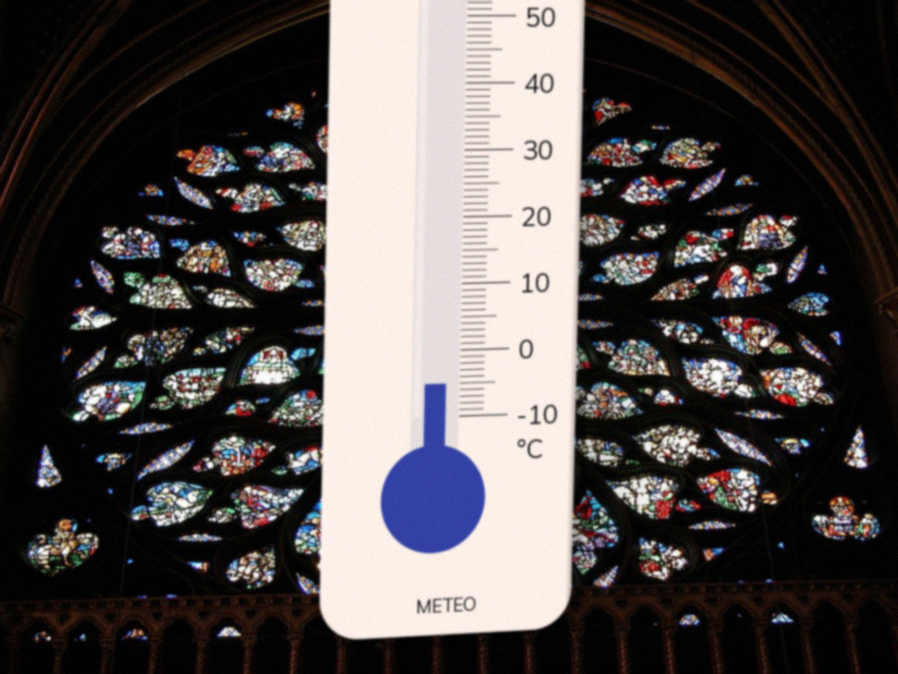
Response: **-5** °C
